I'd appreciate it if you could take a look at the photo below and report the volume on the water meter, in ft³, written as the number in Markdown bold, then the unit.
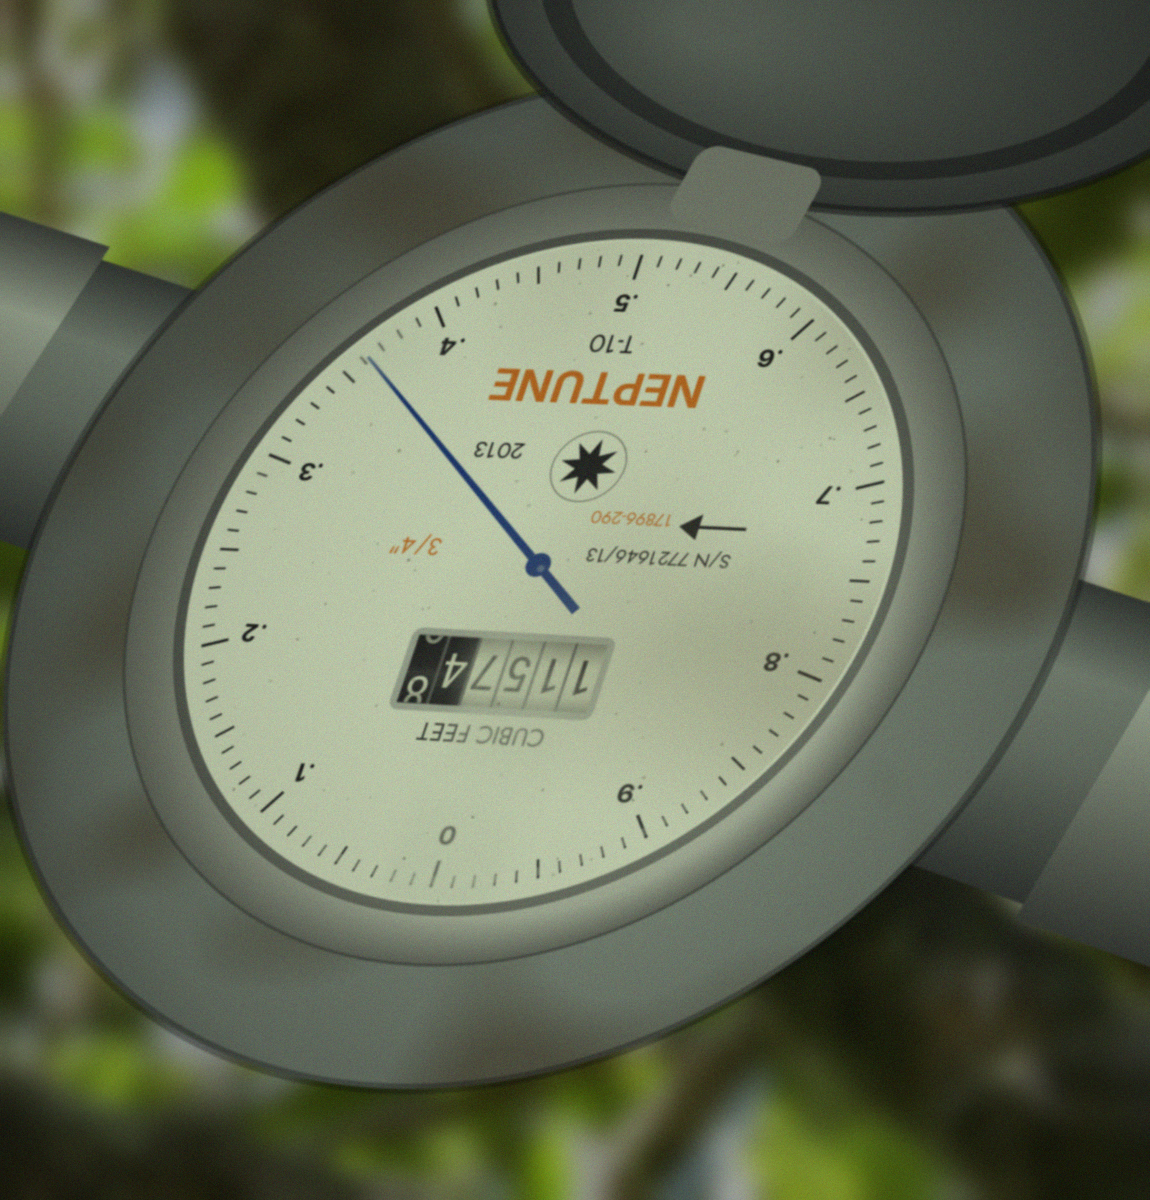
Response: **115748.36** ft³
